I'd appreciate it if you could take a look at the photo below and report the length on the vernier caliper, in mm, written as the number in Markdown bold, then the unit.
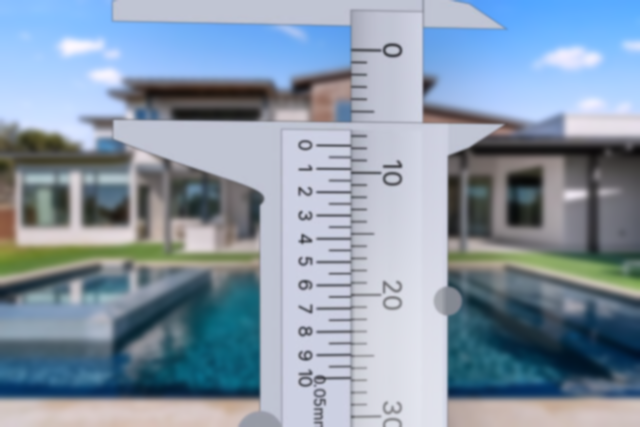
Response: **7.8** mm
